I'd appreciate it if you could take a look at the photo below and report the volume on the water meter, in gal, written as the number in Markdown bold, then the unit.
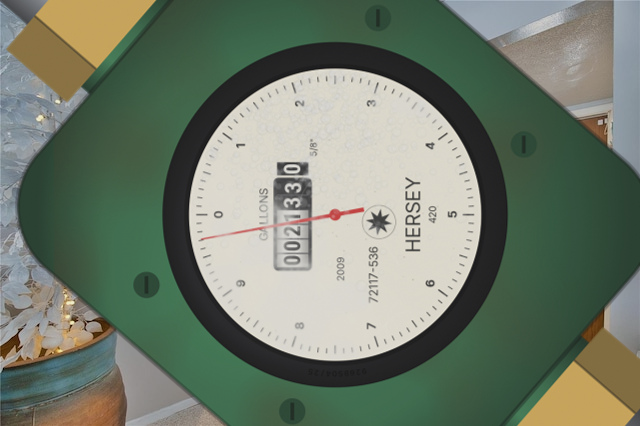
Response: **21329.7** gal
